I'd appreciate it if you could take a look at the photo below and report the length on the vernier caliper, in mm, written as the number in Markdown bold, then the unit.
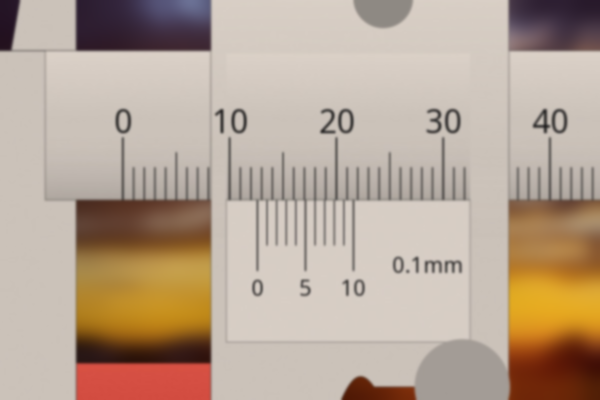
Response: **12.6** mm
